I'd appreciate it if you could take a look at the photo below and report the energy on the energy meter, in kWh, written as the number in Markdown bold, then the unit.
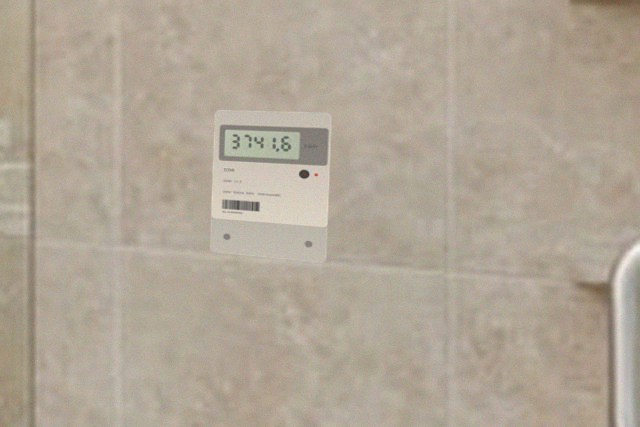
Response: **3741.6** kWh
